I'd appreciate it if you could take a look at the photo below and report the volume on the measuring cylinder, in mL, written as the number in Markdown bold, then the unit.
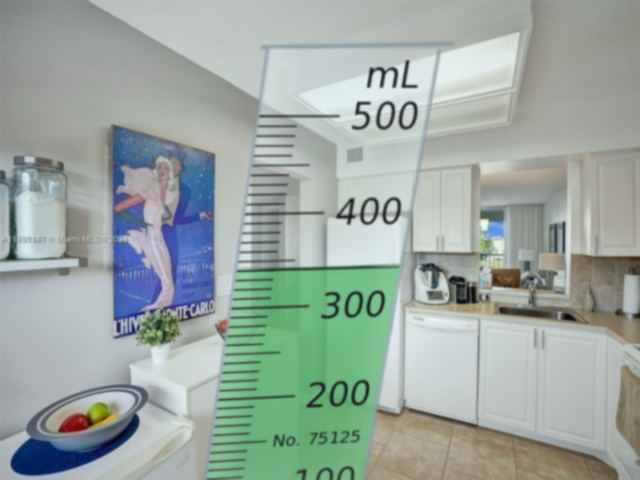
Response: **340** mL
